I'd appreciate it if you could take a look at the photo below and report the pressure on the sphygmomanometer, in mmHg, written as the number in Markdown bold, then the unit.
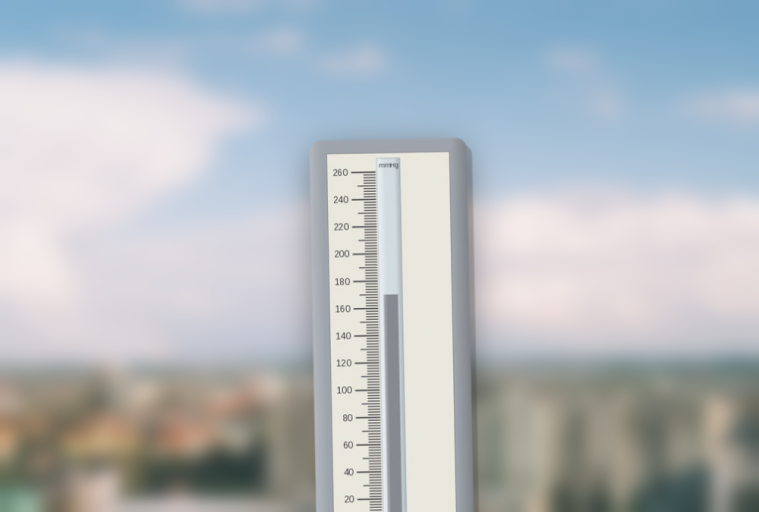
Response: **170** mmHg
